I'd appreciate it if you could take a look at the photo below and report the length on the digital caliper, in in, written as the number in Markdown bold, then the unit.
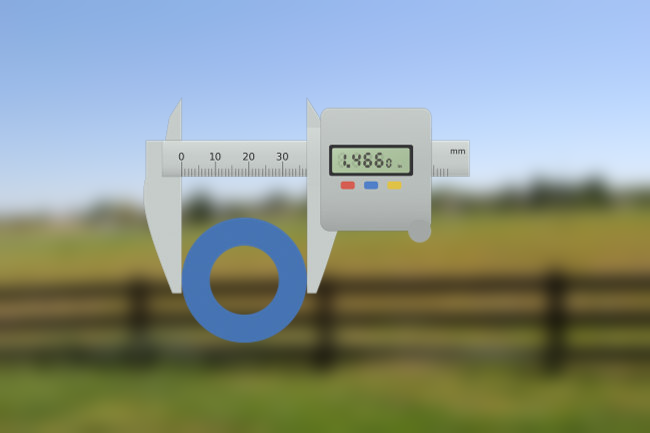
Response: **1.4660** in
